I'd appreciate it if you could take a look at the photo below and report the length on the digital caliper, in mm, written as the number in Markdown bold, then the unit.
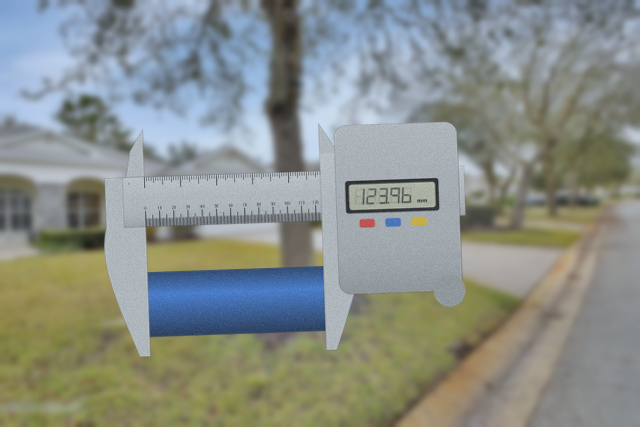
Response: **123.96** mm
